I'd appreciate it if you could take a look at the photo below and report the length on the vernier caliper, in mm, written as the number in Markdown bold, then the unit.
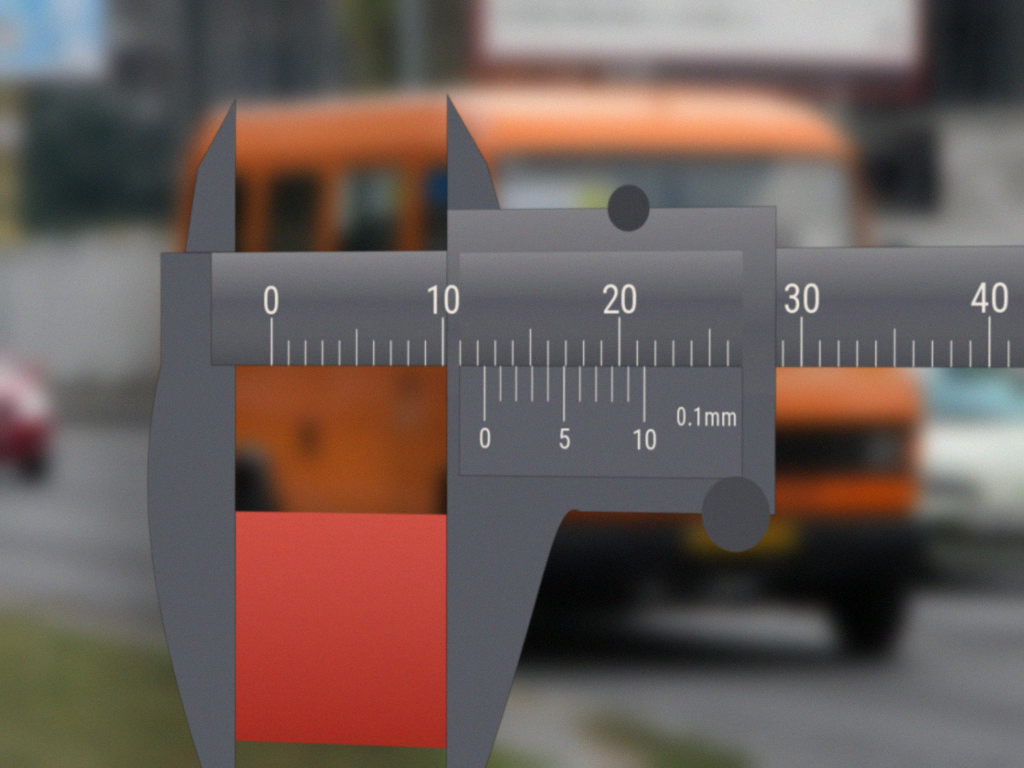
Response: **12.4** mm
